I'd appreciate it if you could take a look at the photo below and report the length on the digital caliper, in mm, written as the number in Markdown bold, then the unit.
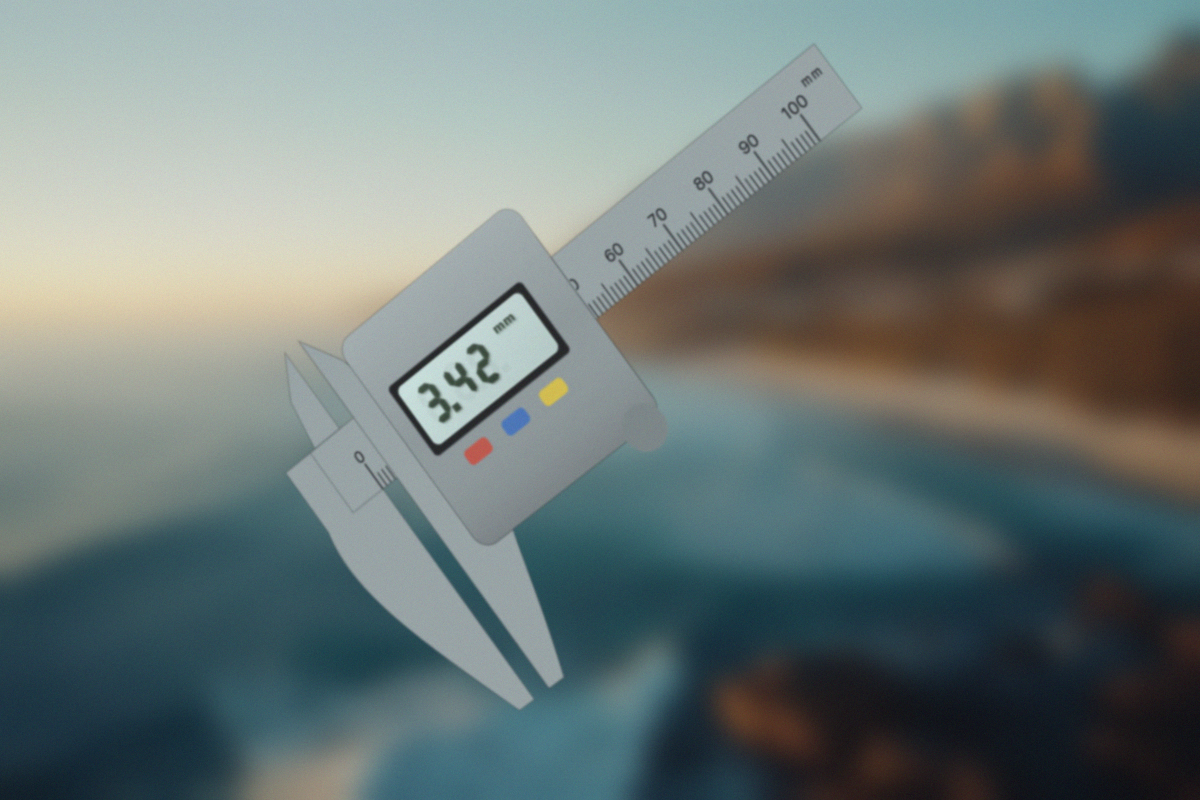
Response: **3.42** mm
